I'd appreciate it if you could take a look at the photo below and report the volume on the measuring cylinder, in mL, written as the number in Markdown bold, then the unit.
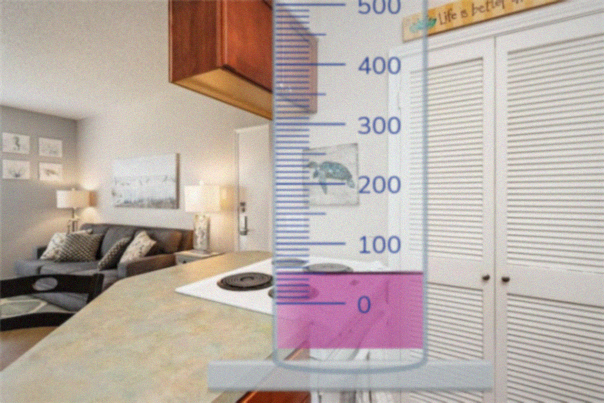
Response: **50** mL
